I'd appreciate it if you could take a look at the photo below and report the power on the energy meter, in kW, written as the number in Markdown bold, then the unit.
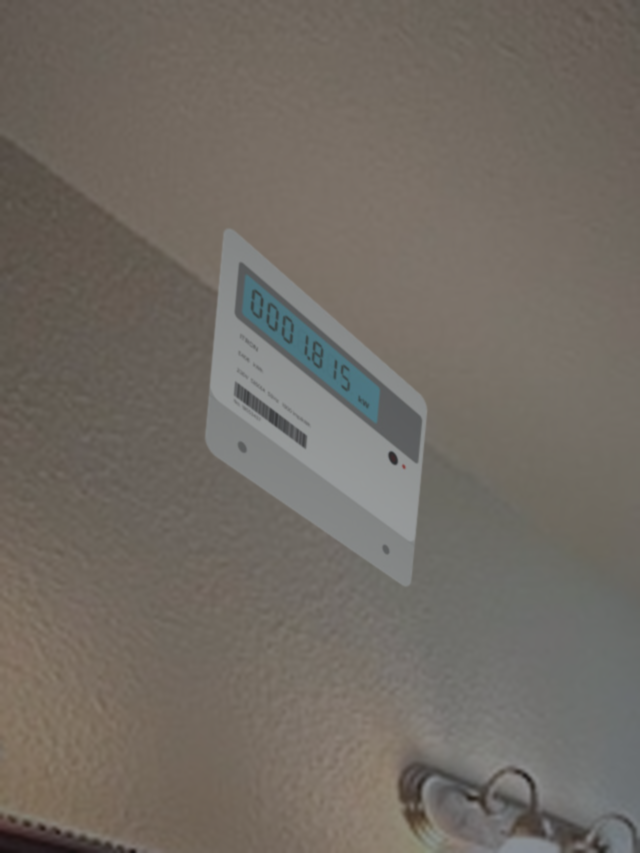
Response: **1.815** kW
